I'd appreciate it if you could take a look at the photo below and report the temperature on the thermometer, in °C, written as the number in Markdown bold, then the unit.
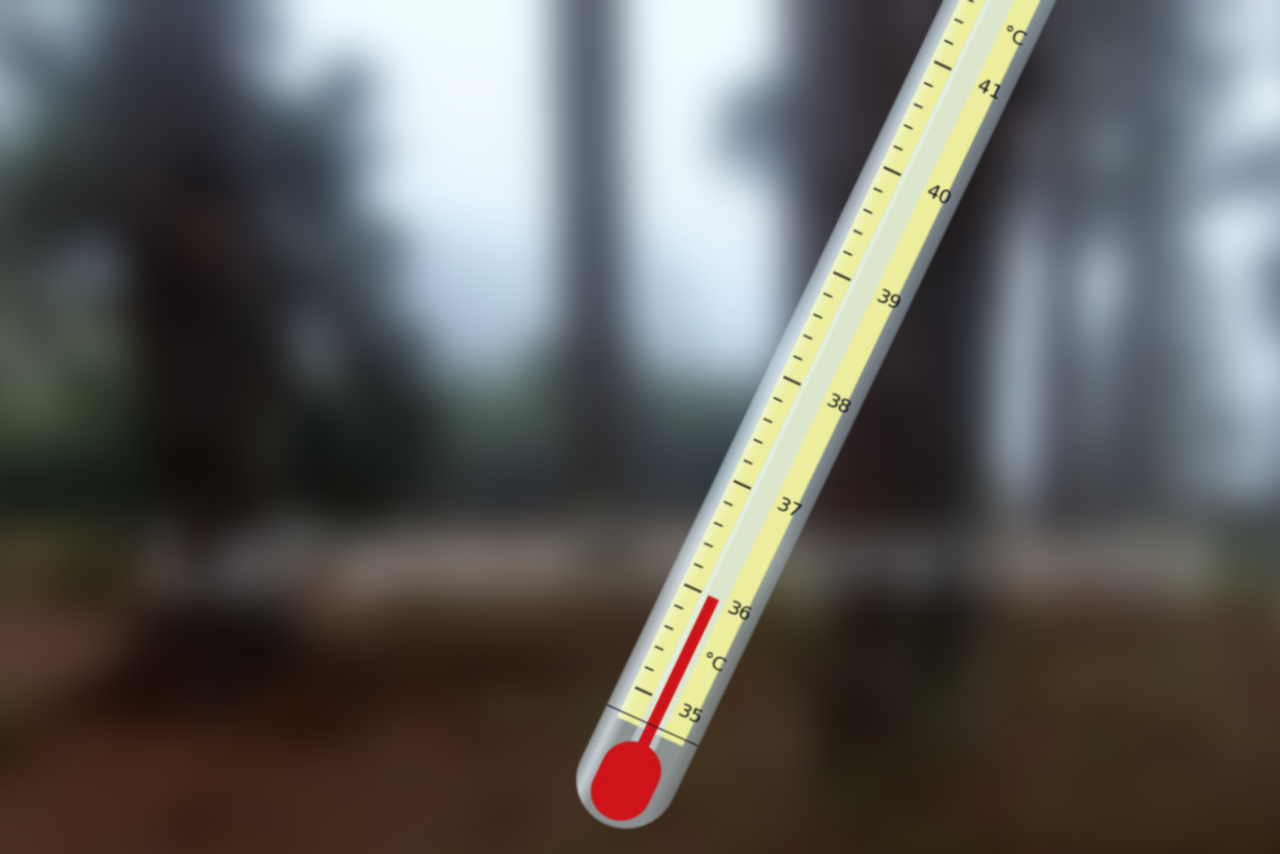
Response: **36** °C
